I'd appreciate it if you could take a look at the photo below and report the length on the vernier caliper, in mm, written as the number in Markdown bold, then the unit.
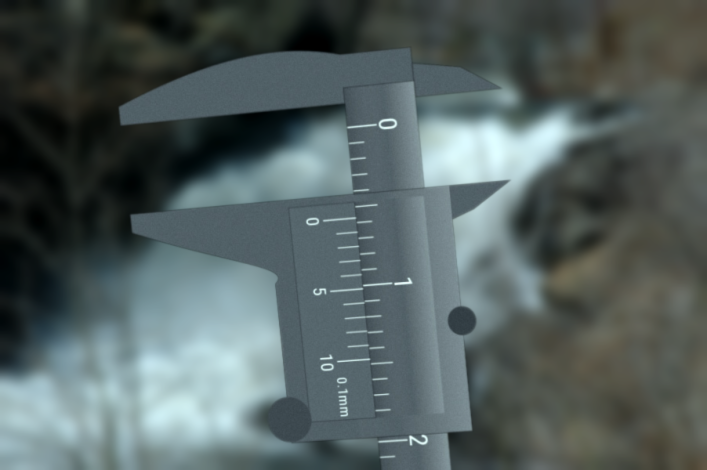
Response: **5.7** mm
